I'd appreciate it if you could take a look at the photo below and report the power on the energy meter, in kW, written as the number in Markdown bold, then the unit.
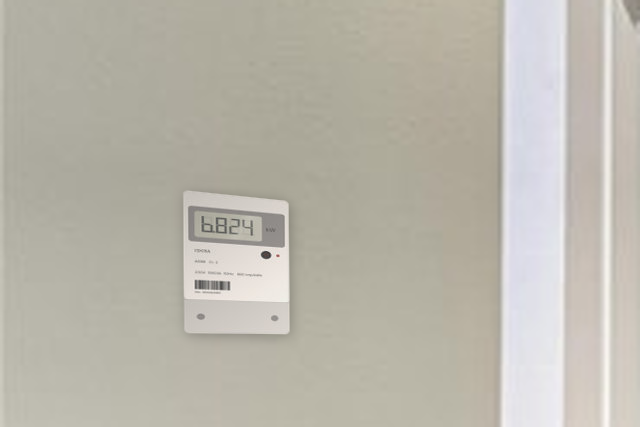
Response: **6.824** kW
